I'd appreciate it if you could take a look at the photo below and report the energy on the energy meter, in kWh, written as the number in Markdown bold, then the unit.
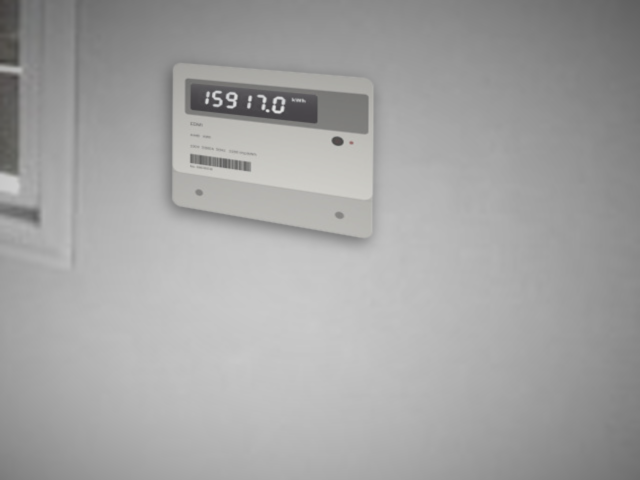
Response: **15917.0** kWh
